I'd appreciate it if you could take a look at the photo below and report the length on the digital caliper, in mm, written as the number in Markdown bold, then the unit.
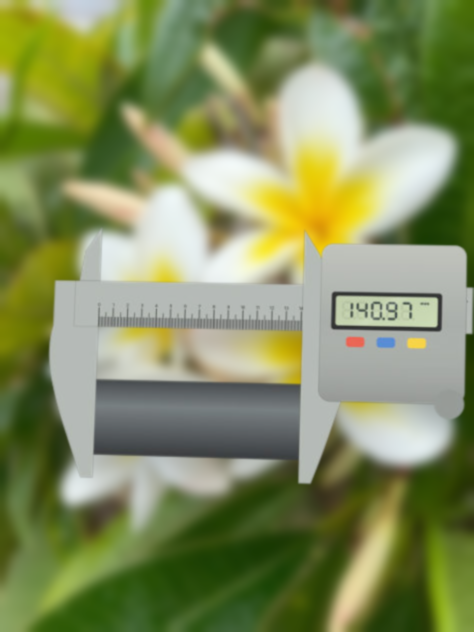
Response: **140.97** mm
